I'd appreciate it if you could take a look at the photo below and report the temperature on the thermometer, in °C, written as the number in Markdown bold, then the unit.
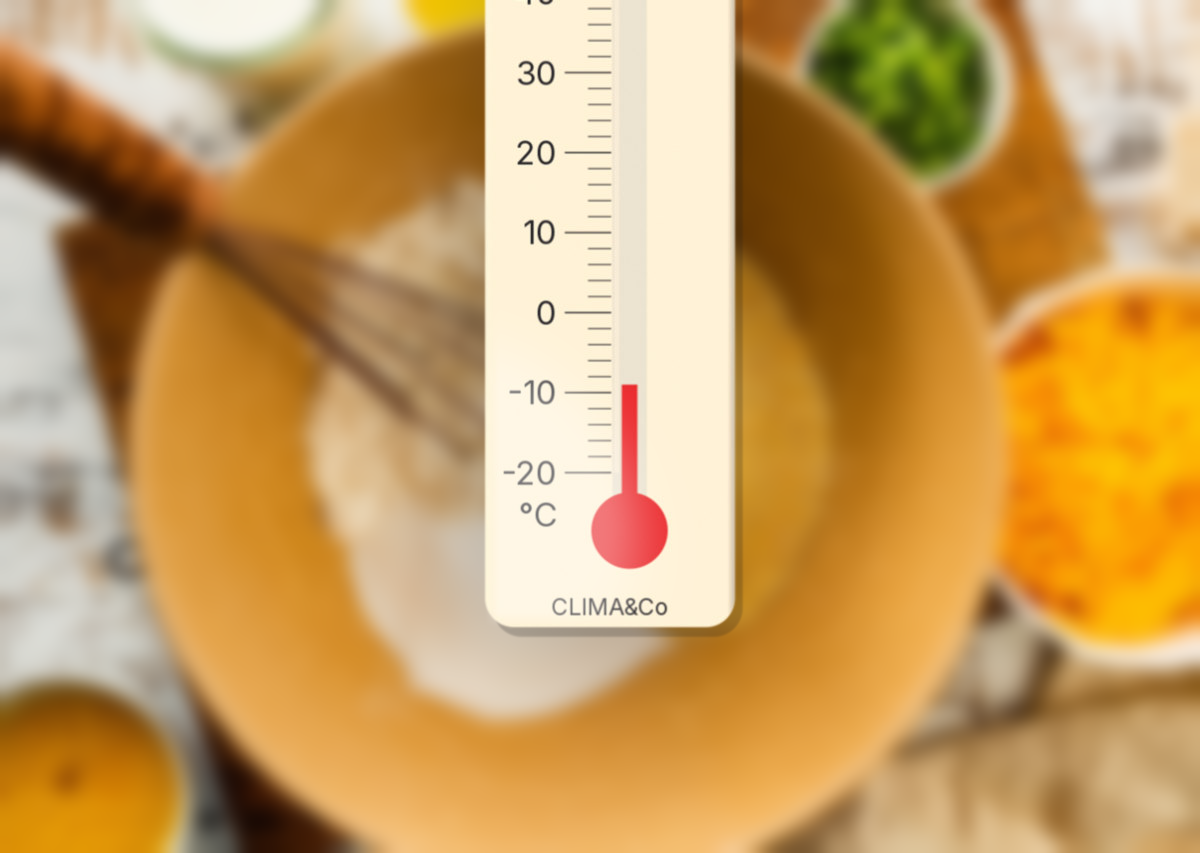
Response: **-9** °C
